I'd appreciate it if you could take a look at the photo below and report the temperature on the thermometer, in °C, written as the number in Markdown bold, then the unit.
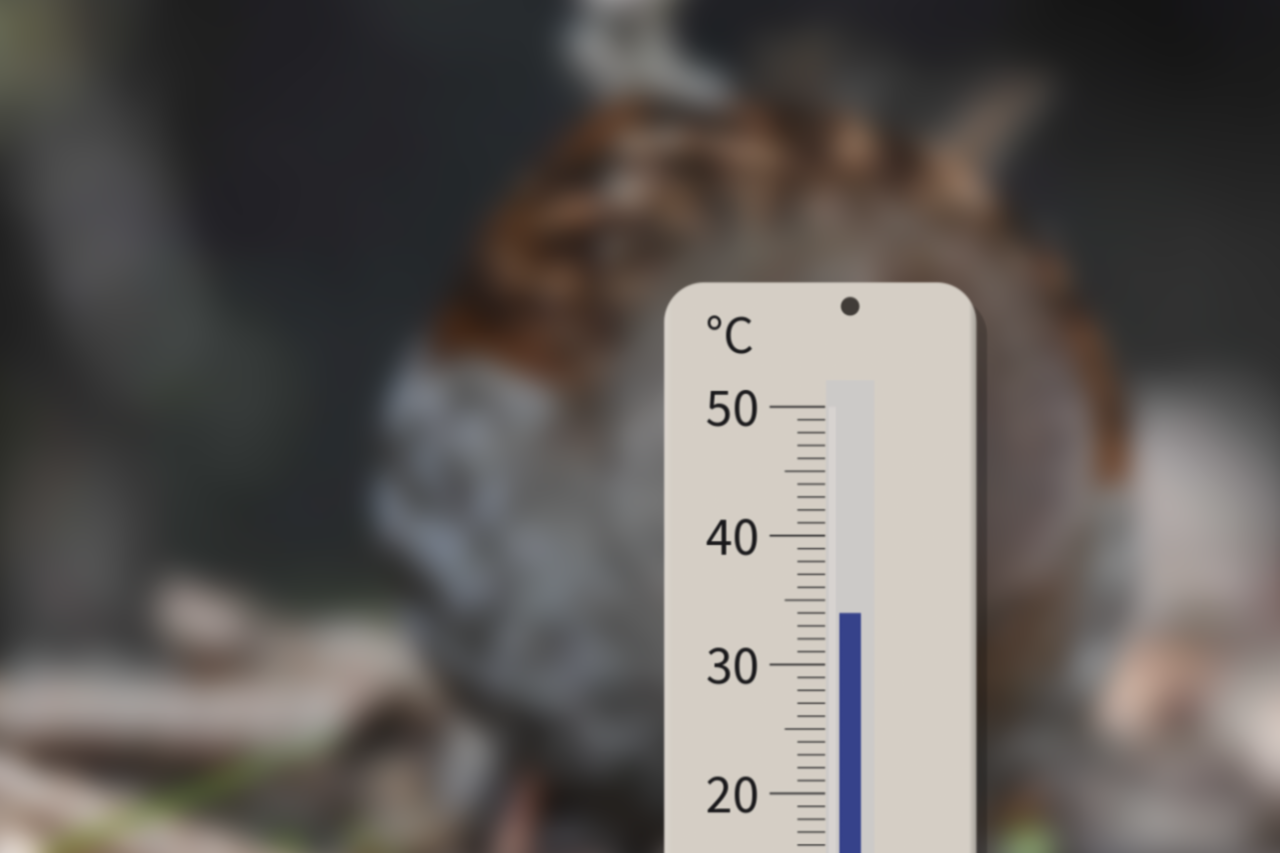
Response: **34** °C
